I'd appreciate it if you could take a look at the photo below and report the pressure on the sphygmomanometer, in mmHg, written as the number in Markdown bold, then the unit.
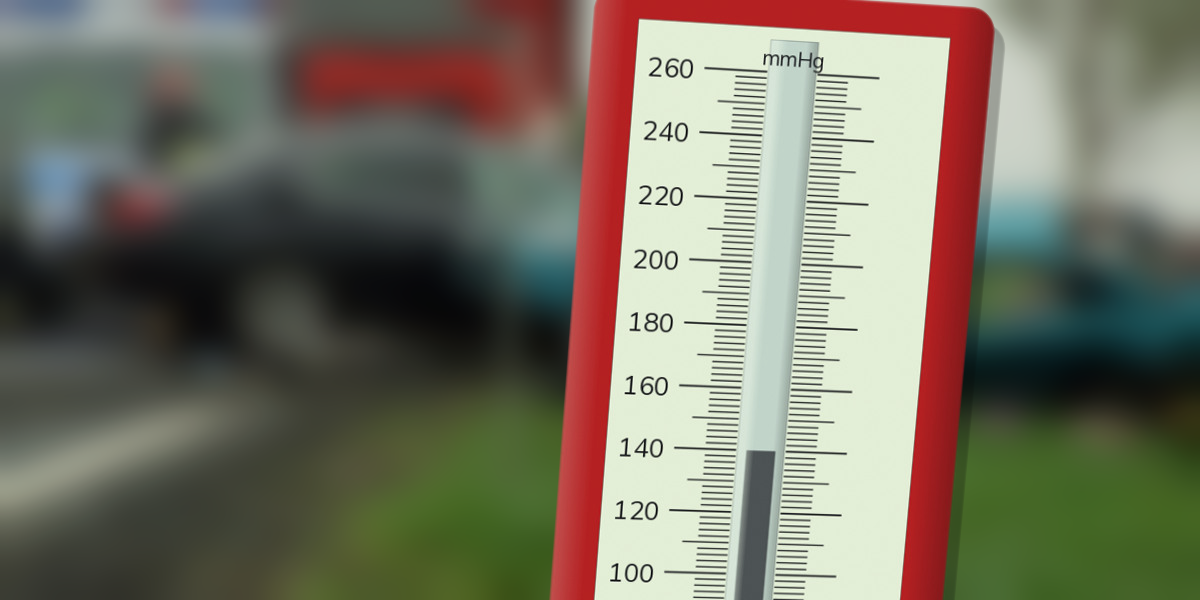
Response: **140** mmHg
